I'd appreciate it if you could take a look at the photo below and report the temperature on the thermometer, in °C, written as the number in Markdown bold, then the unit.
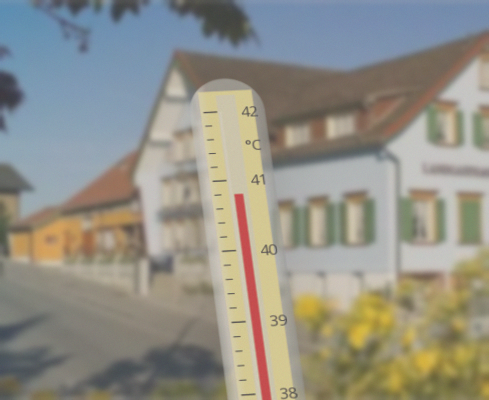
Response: **40.8** °C
